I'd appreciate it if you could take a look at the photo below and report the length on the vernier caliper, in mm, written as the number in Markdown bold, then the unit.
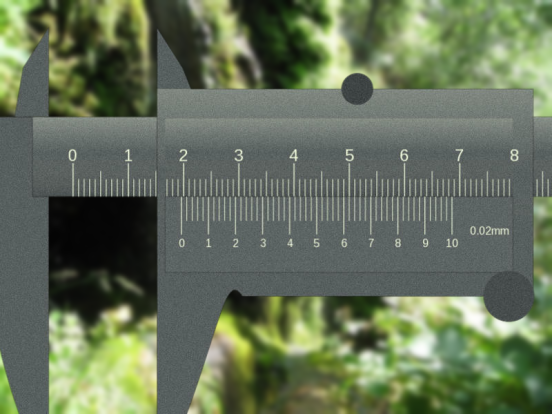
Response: **19.6** mm
